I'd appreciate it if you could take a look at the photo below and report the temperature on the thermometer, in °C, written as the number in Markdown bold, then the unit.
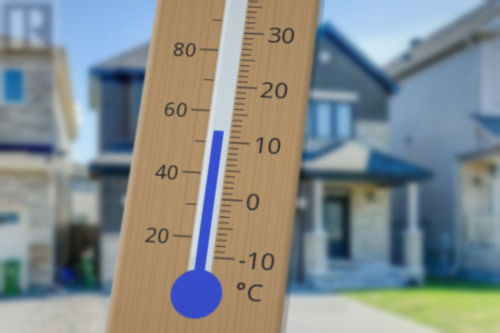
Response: **12** °C
